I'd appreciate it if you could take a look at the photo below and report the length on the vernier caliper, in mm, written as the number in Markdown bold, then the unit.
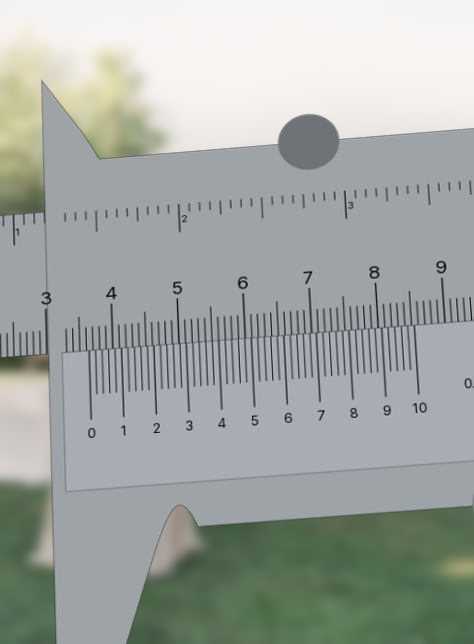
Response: **36.4** mm
